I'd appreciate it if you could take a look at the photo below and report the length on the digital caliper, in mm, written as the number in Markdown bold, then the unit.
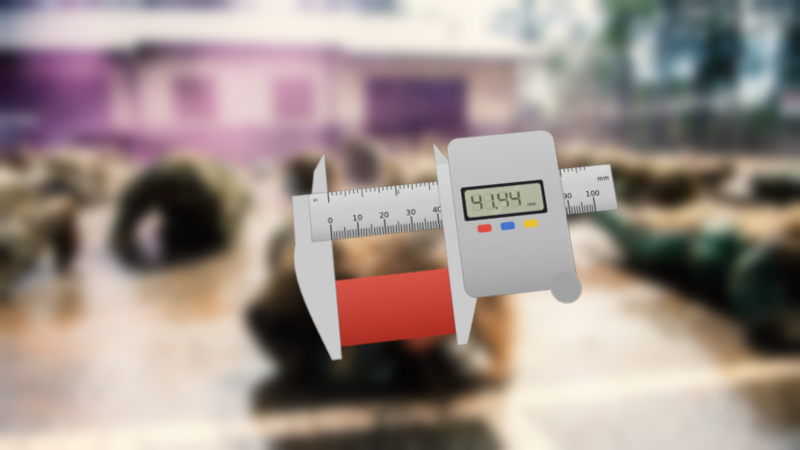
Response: **41.44** mm
